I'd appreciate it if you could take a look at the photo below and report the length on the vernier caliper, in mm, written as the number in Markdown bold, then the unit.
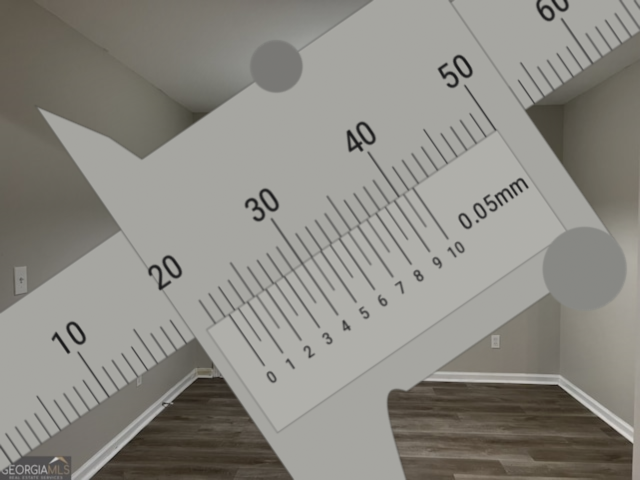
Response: **22.4** mm
